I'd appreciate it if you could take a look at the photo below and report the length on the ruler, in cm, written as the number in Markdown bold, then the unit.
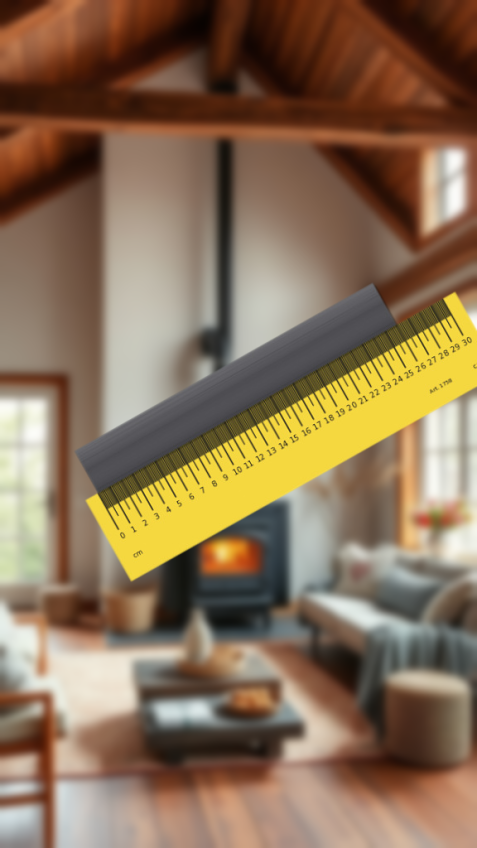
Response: **26** cm
